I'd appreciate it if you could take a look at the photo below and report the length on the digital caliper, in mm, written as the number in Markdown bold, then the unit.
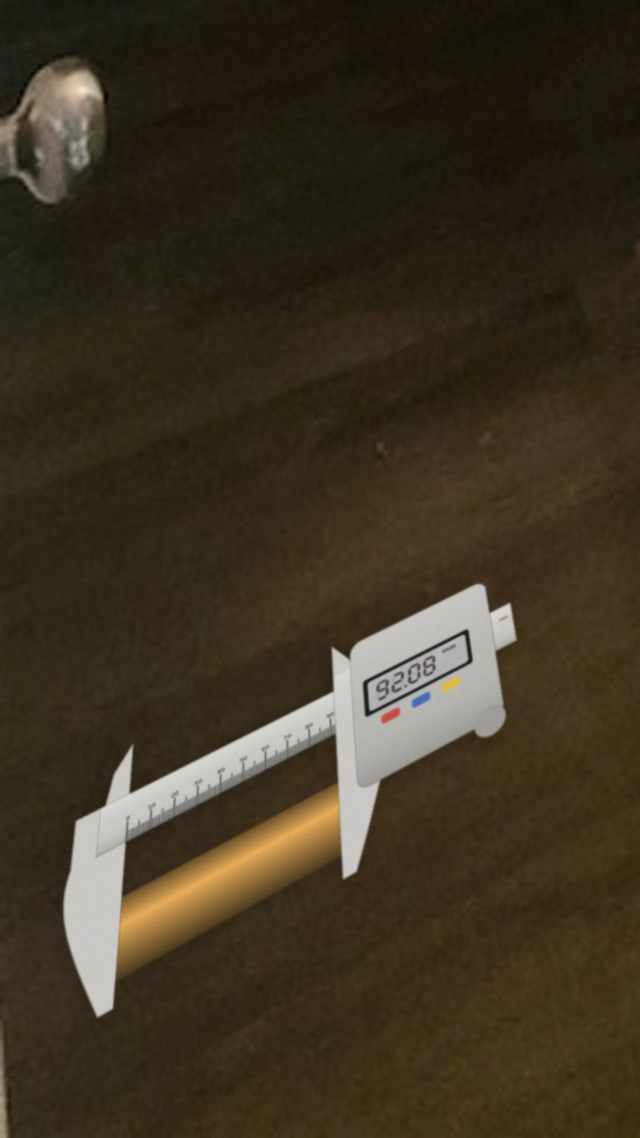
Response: **92.08** mm
